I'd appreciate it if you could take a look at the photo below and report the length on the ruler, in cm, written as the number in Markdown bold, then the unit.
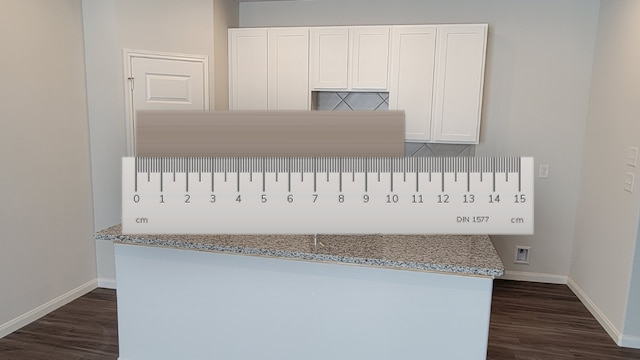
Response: **10.5** cm
